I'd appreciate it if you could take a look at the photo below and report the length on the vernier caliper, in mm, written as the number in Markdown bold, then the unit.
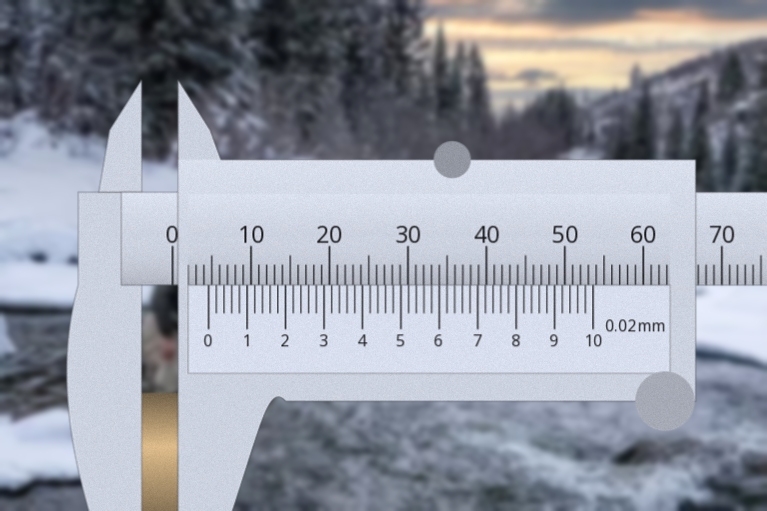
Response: **4.6** mm
